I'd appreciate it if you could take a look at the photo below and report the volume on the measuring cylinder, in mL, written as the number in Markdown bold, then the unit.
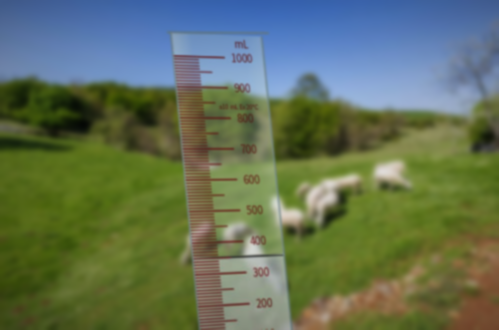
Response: **350** mL
